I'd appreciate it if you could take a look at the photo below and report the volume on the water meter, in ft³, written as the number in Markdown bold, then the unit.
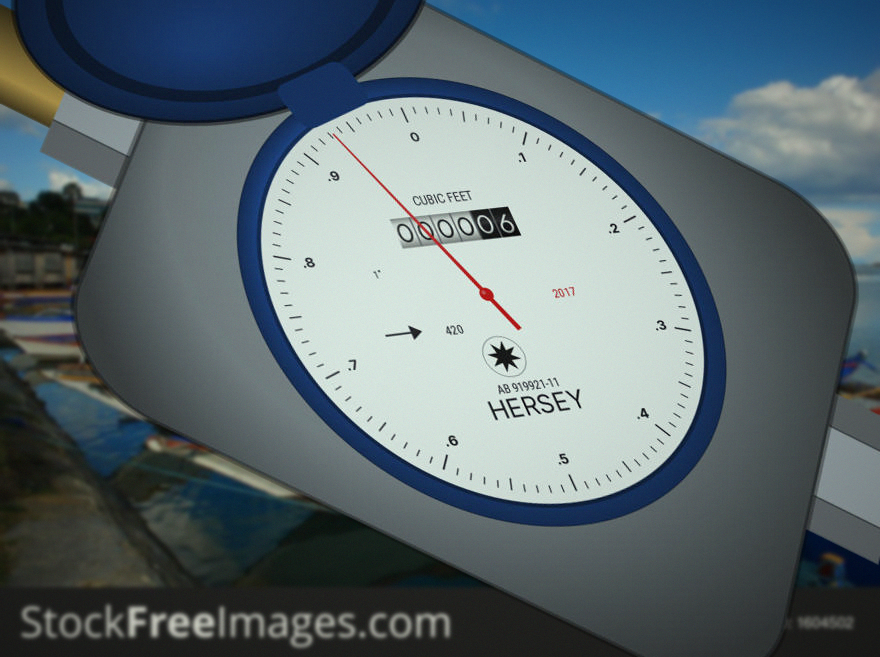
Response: **5.93** ft³
